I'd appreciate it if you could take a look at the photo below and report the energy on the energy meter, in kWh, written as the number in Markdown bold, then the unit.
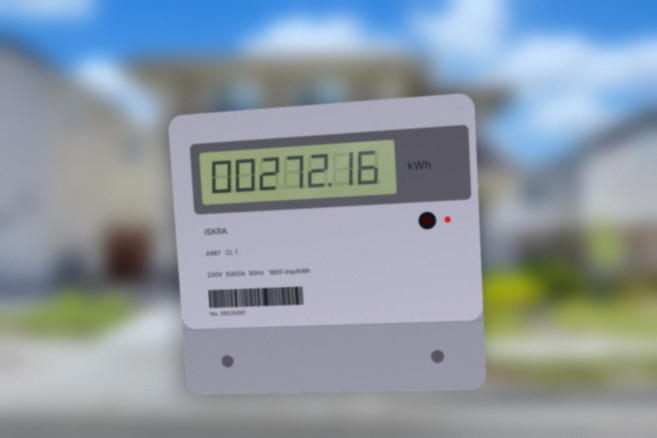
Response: **272.16** kWh
